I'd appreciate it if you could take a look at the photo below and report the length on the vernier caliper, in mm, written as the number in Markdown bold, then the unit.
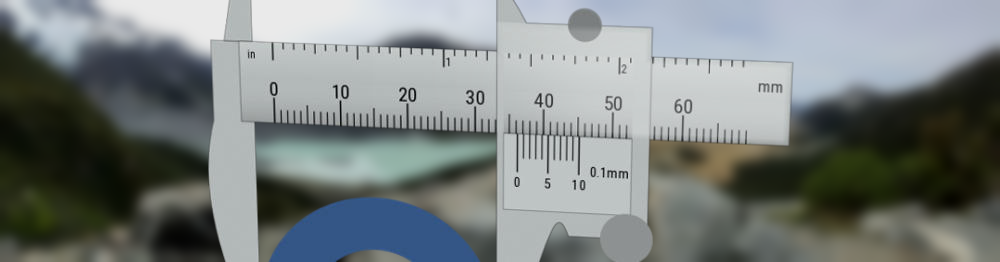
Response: **36.2** mm
